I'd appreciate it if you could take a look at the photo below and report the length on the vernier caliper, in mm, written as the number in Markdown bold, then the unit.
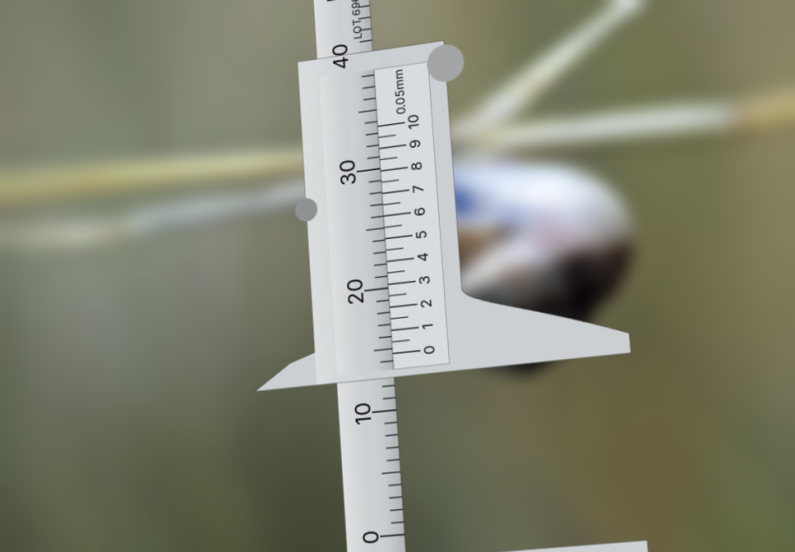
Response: **14.6** mm
